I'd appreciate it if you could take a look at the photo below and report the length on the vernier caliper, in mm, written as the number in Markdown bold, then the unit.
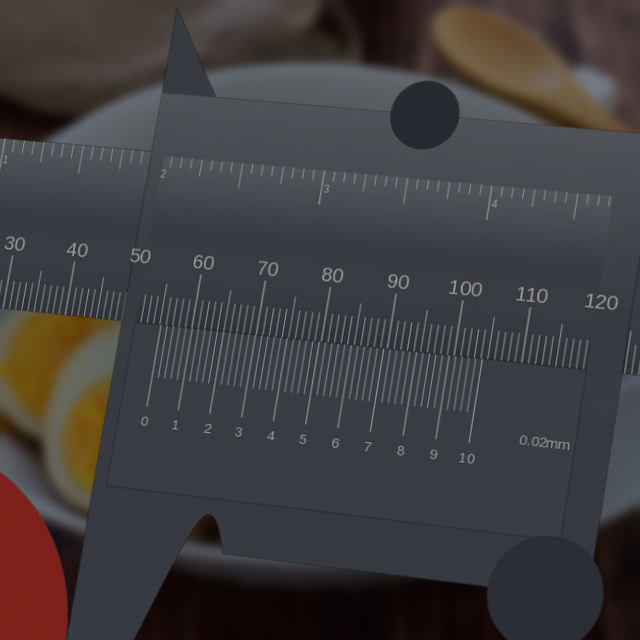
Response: **55.2** mm
